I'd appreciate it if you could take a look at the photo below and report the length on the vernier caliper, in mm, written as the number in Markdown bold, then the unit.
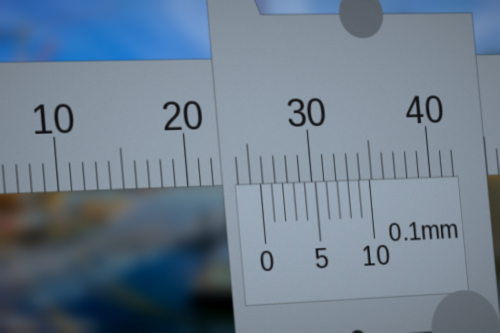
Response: **25.8** mm
